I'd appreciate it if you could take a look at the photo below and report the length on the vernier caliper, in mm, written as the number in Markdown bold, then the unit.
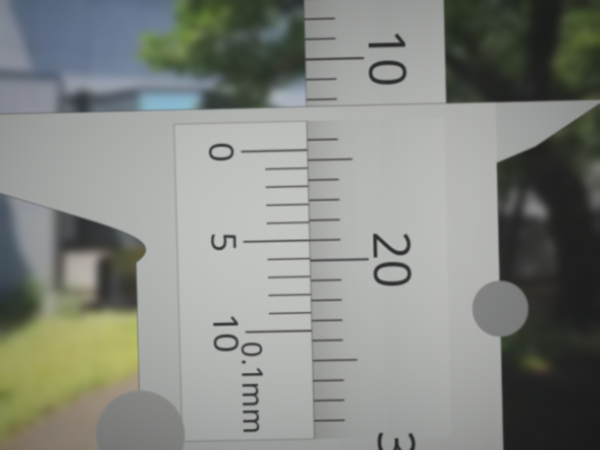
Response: **14.5** mm
